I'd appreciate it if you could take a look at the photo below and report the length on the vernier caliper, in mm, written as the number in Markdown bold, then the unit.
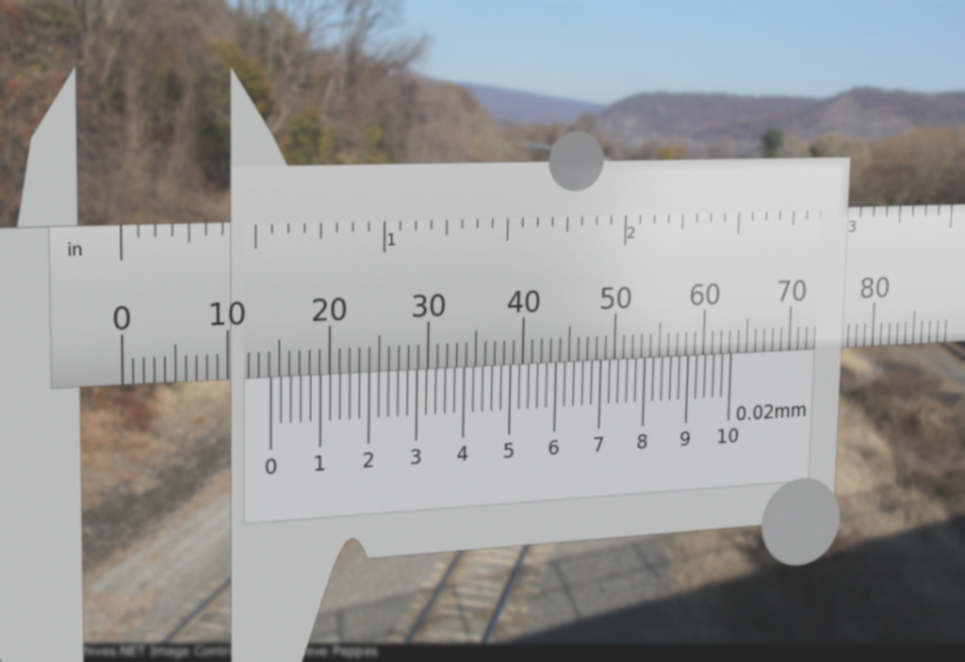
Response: **14.2** mm
